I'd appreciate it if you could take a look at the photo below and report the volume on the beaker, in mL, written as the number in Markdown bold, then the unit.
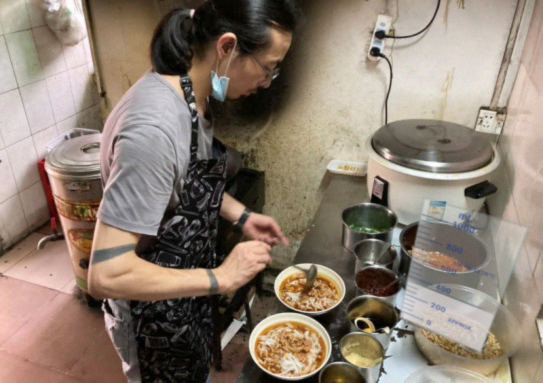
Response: **350** mL
